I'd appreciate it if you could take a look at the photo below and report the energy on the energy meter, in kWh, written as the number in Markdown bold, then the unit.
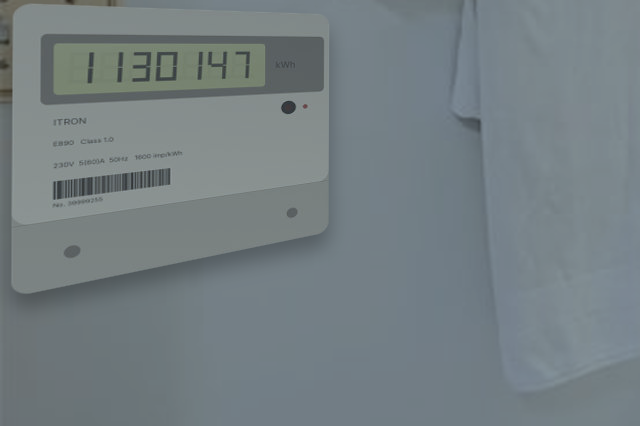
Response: **1130147** kWh
